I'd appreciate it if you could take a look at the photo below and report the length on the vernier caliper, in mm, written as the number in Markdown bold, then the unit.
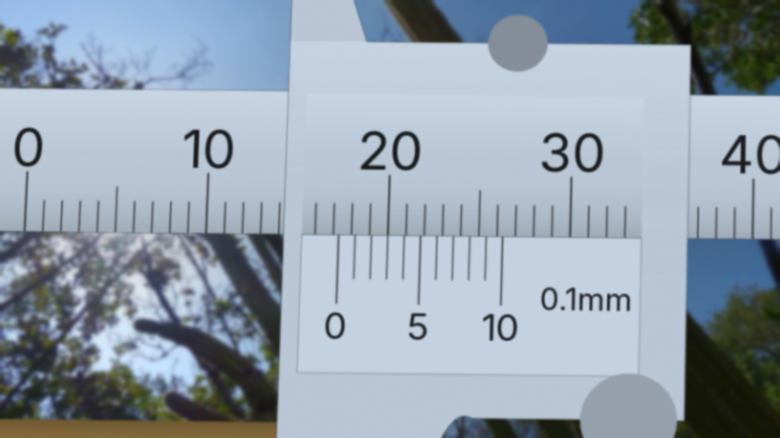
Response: **17.3** mm
